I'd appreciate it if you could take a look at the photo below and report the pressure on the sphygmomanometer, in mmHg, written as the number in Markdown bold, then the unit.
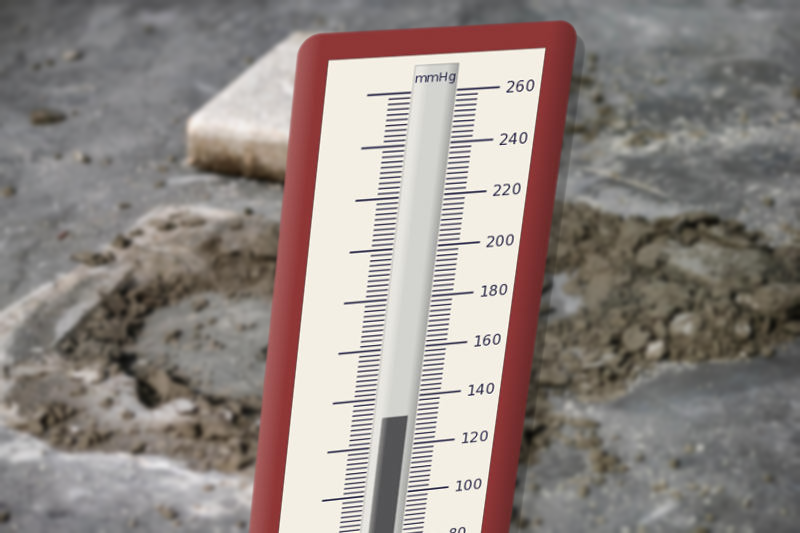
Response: **132** mmHg
